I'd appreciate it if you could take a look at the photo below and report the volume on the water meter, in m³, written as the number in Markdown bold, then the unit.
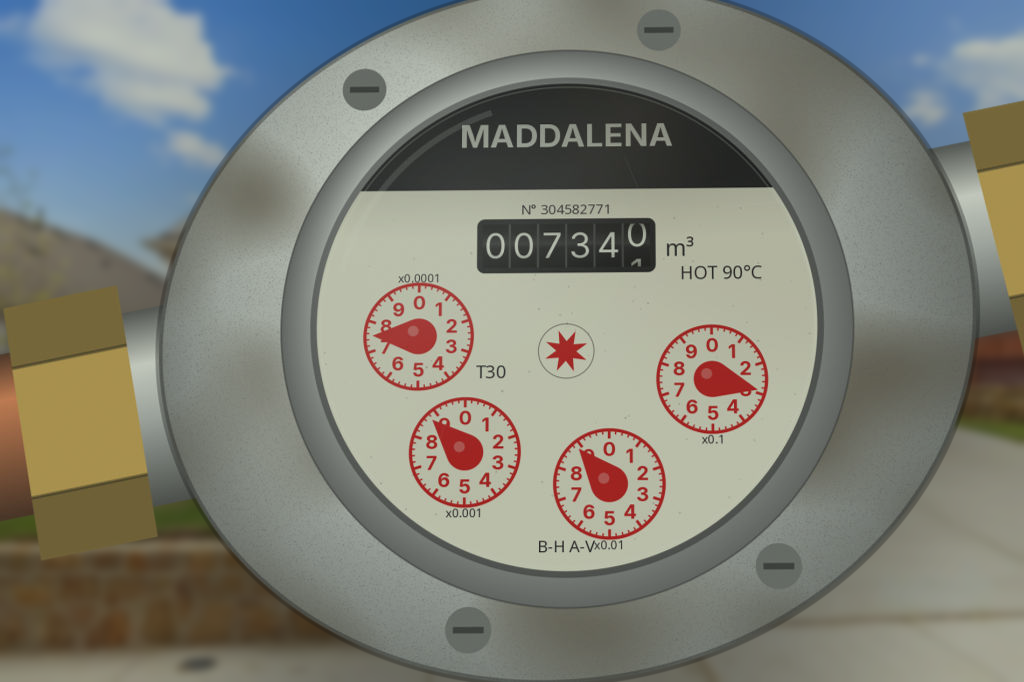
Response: **7340.2887** m³
